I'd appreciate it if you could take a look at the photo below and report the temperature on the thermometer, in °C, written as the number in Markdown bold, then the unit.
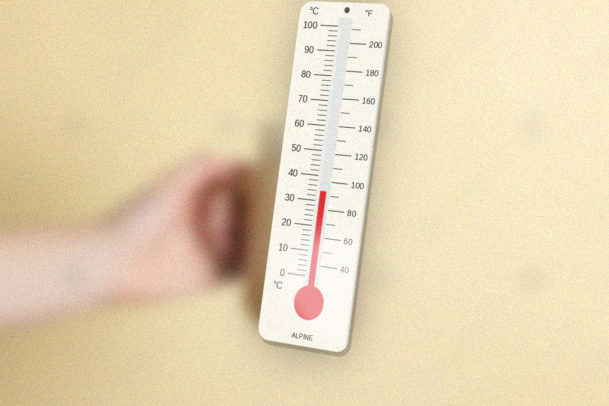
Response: **34** °C
